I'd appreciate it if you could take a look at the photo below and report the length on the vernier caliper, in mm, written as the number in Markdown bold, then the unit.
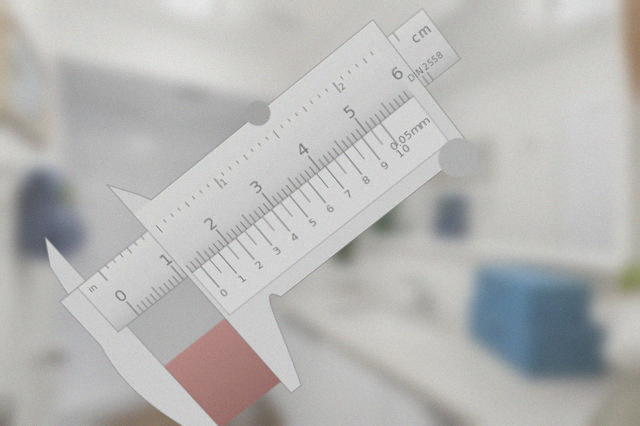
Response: **13.8** mm
